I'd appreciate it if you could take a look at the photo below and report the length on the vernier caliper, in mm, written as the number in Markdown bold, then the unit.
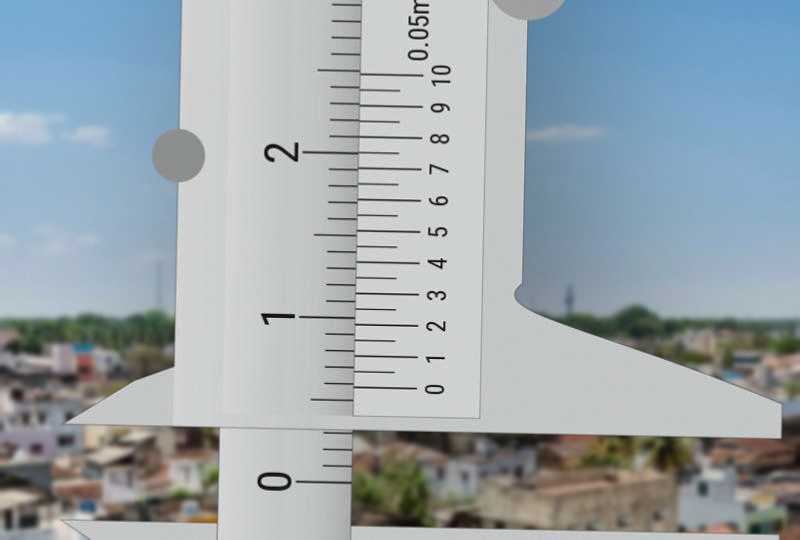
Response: **5.8** mm
